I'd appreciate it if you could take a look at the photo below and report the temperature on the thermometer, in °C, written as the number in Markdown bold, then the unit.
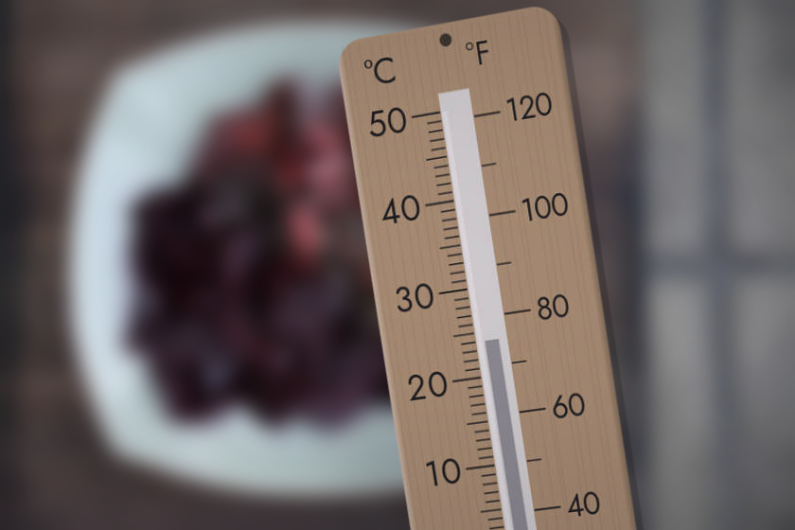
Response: **24** °C
